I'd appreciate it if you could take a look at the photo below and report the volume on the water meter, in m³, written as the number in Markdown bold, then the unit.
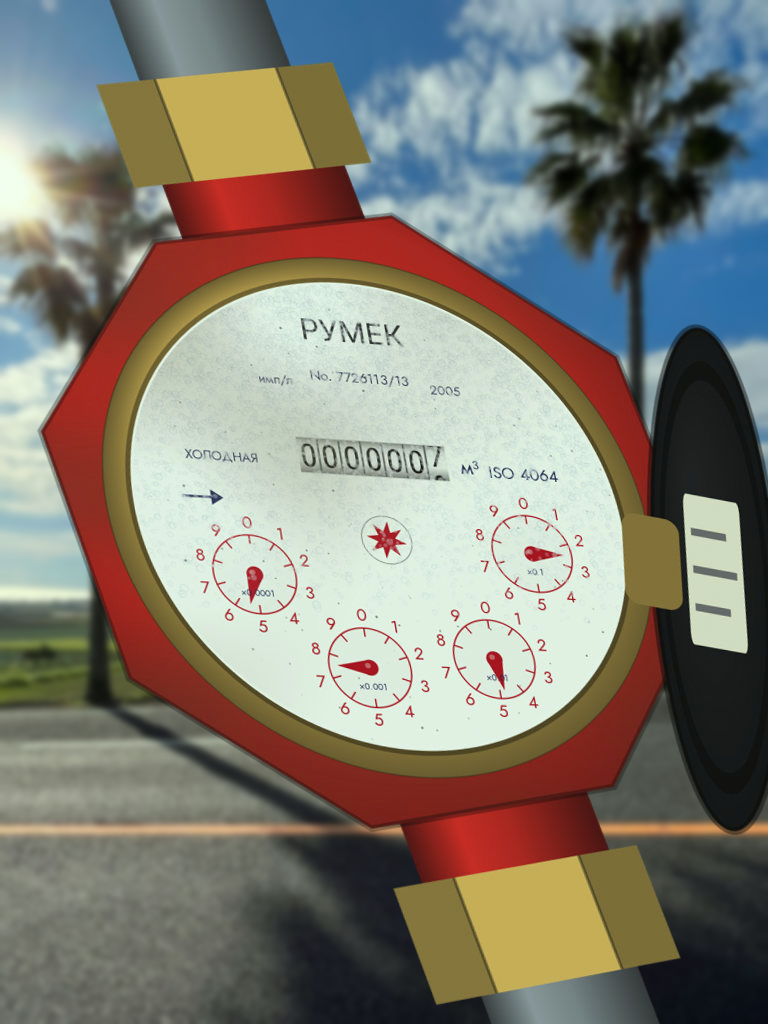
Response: **7.2475** m³
